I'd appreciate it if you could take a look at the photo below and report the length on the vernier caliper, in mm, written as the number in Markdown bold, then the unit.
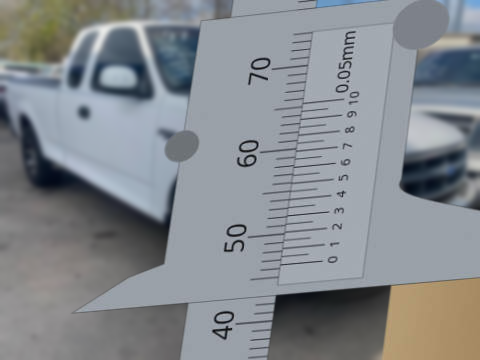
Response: **46.4** mm
